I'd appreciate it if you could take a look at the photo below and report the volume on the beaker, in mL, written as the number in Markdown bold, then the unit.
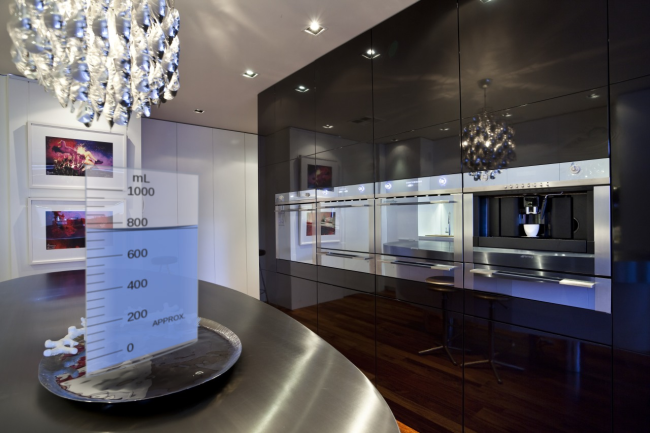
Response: **750** mL
